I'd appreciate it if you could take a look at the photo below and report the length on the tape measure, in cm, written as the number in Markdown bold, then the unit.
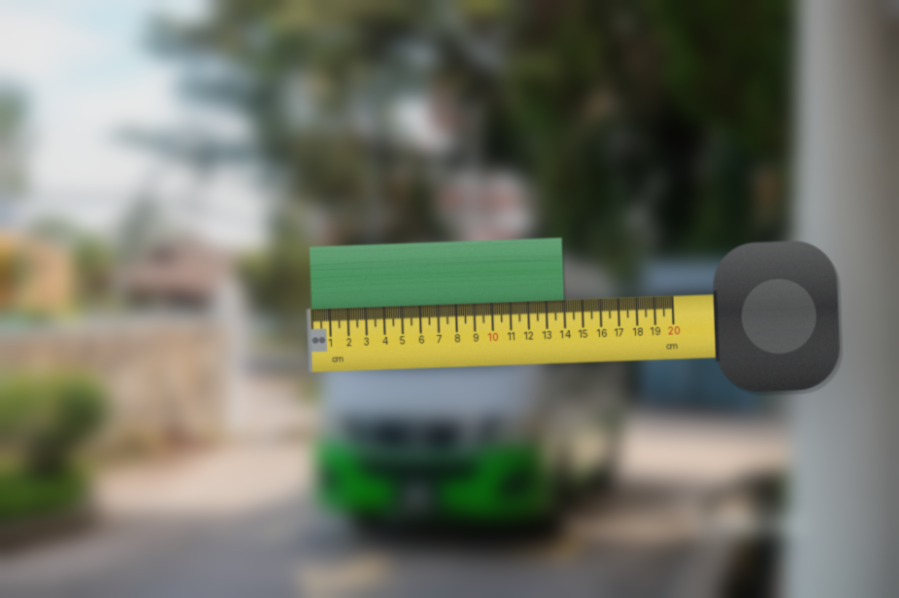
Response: **14** cm
